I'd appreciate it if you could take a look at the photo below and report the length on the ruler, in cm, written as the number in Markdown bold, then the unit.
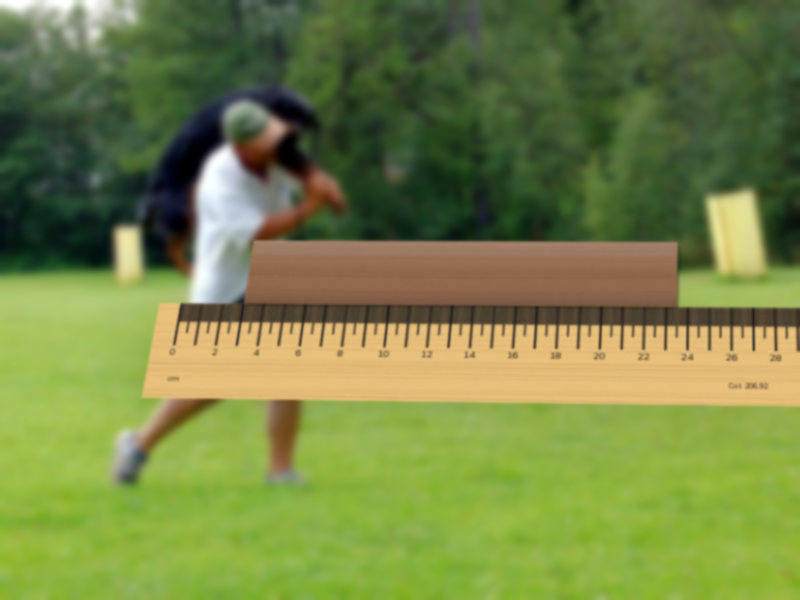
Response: **20.5** cm
